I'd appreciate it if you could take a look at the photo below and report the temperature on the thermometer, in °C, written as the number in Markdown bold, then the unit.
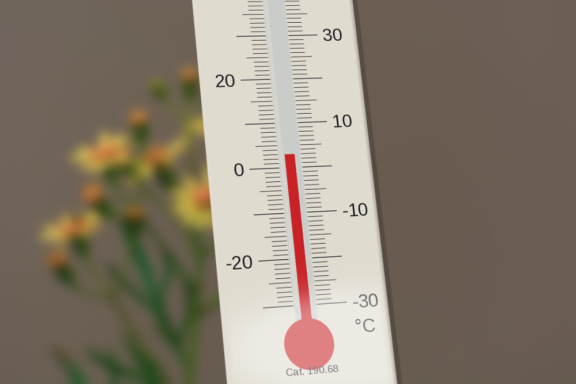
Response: **3** °C
